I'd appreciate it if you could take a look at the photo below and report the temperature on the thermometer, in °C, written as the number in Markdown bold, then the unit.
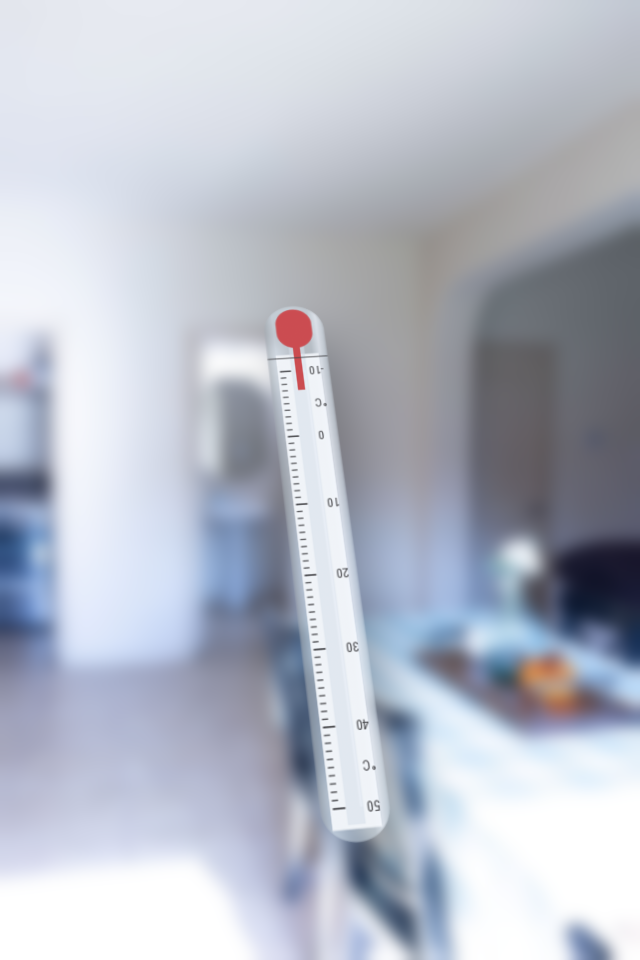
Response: **-7** °C
